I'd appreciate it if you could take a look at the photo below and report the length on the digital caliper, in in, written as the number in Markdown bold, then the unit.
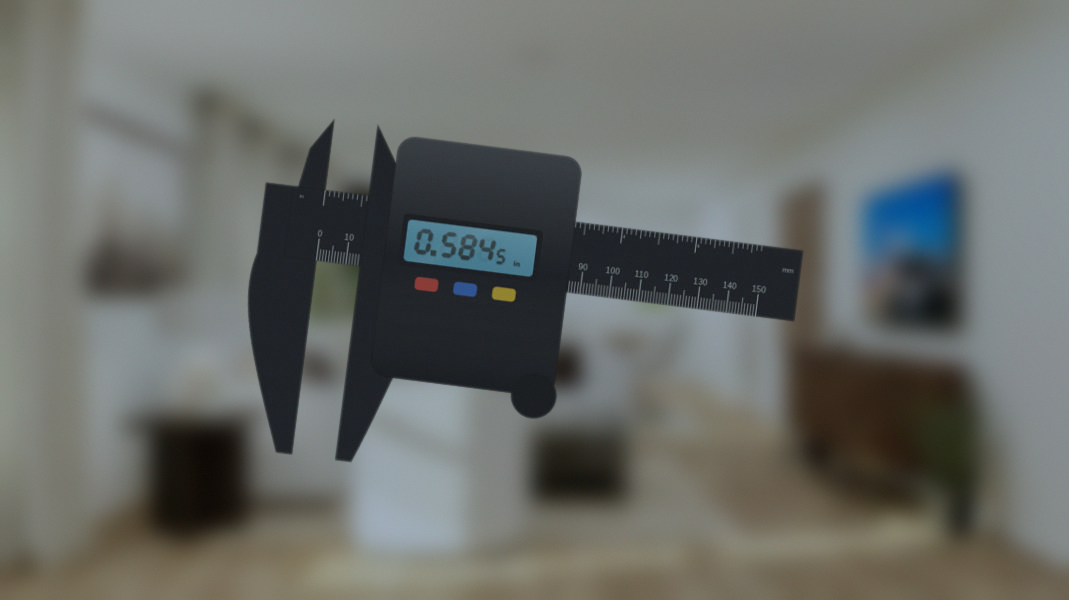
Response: **0.5845** in
